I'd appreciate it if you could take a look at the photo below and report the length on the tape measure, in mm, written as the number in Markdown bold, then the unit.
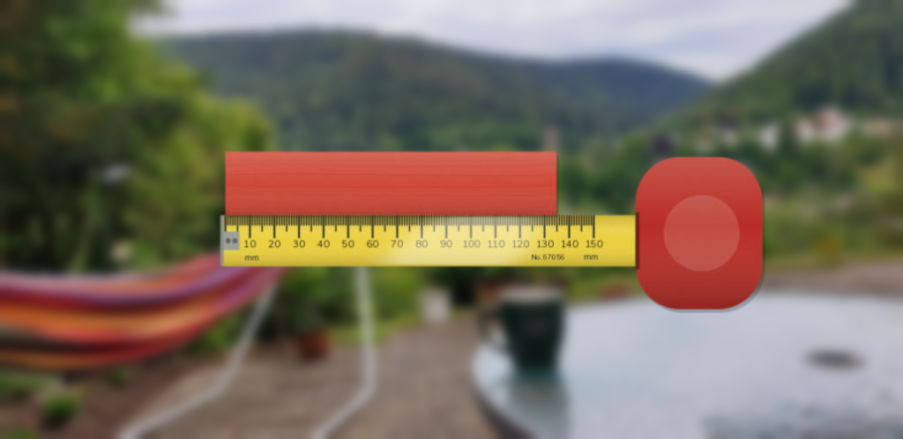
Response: **135** mm
